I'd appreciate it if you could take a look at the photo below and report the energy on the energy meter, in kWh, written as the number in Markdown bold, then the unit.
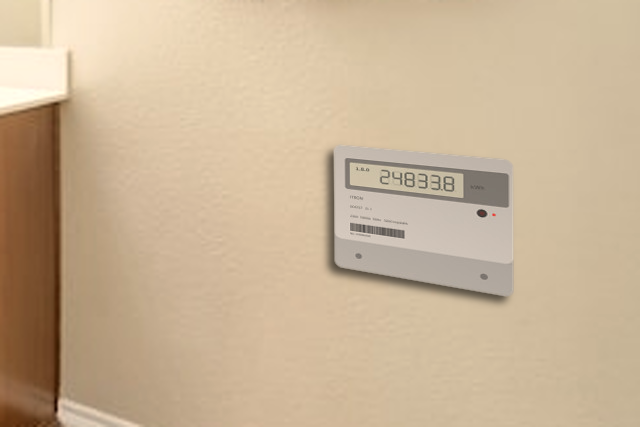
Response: **24833.8** kWh
